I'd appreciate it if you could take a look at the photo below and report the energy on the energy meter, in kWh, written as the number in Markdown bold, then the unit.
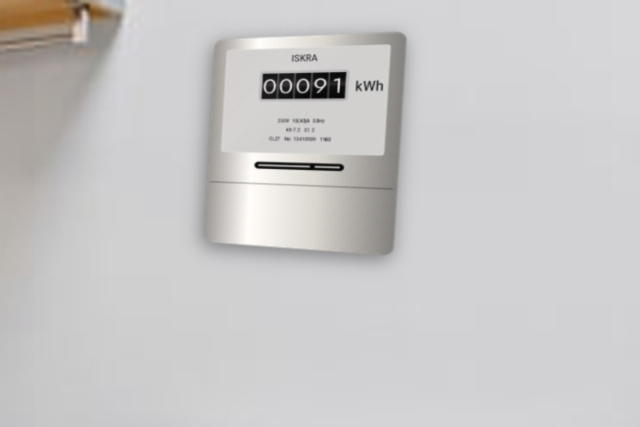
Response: **91** kWh
